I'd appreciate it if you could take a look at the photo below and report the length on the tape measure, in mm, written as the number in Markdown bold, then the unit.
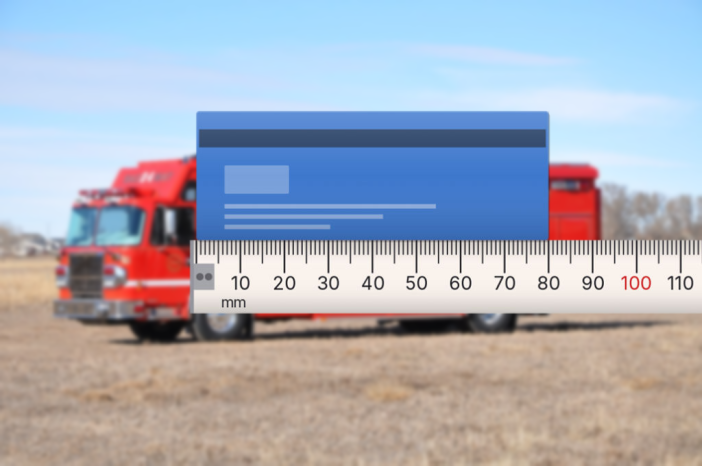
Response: **80** mm
